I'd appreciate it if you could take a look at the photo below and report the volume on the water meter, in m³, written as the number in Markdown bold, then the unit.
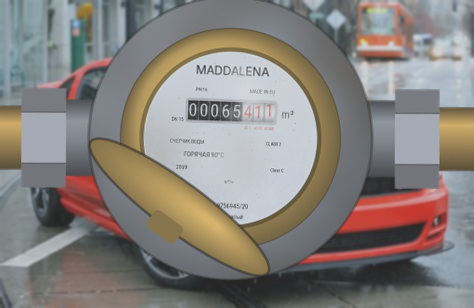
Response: **65.411** m³
